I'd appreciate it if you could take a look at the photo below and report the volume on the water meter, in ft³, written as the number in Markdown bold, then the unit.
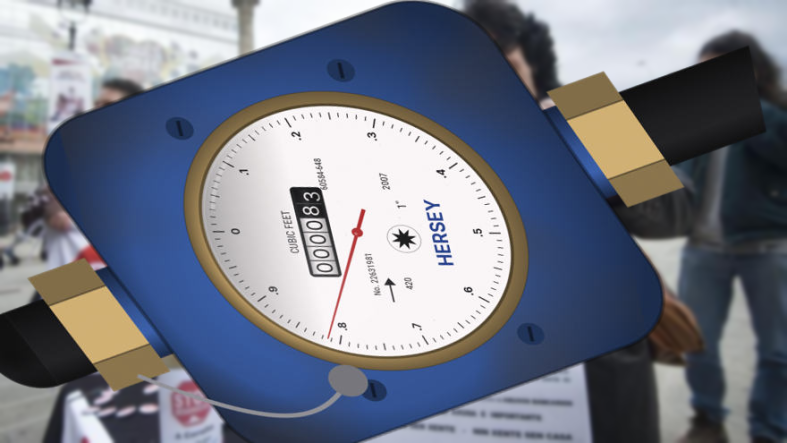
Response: **82.81** ft³
